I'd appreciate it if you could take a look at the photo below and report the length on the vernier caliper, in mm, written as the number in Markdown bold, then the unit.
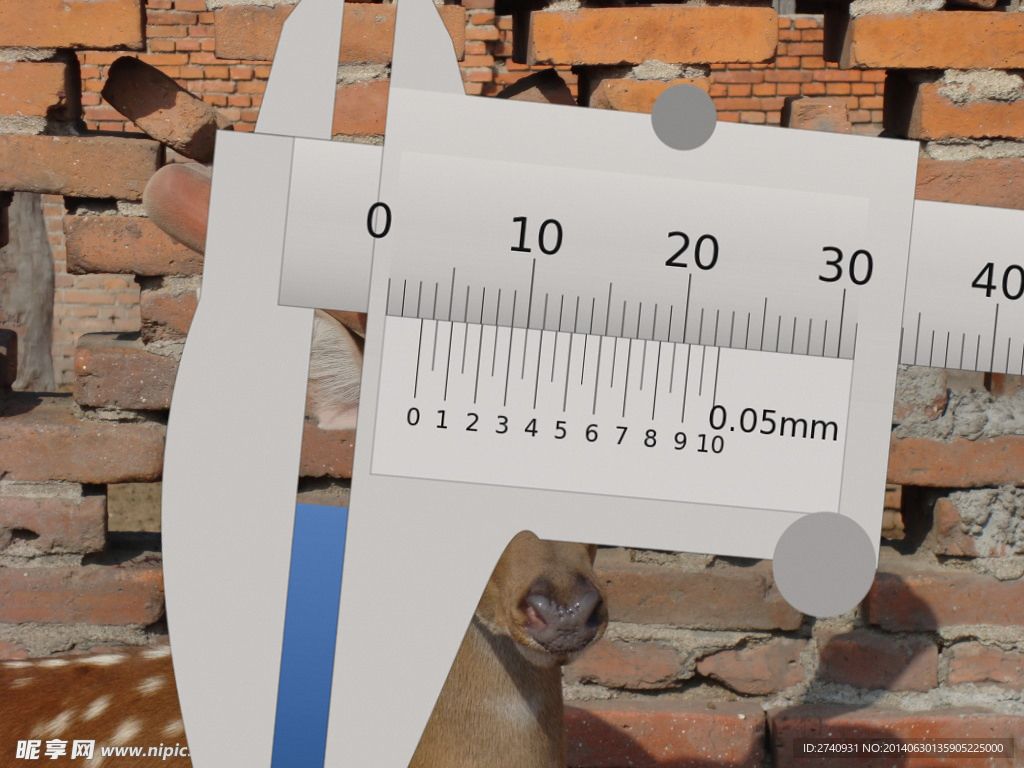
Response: **3.3** mm
